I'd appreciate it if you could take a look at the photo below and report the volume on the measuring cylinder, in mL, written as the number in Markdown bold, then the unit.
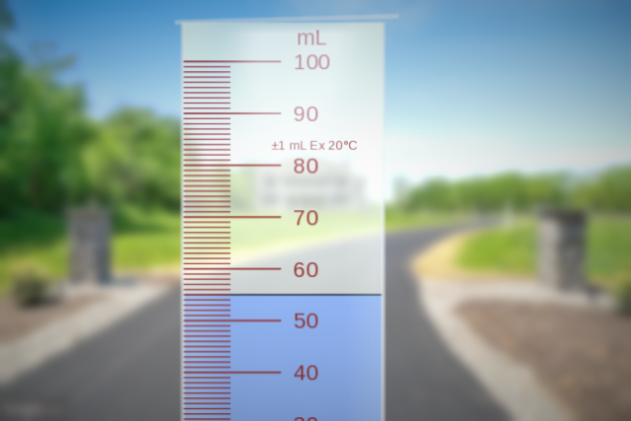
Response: **55** mL
